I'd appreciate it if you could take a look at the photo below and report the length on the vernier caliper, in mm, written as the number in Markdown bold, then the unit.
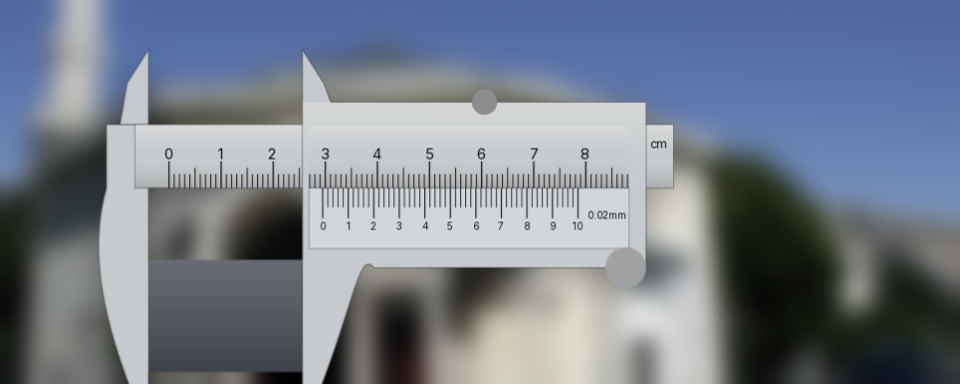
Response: **29.5** mm
